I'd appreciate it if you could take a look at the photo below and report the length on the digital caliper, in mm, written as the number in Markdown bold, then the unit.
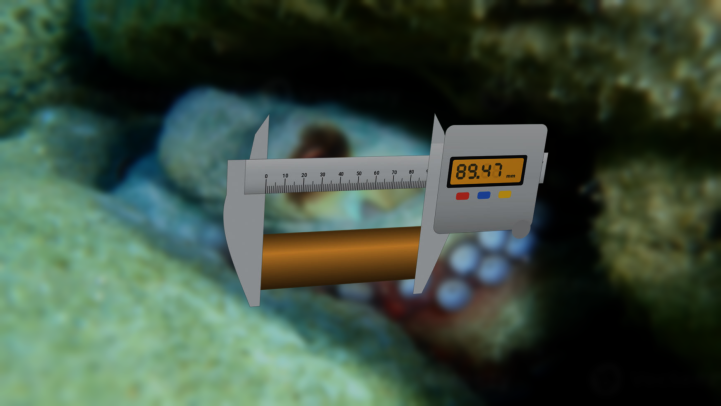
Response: **89.47** mm
